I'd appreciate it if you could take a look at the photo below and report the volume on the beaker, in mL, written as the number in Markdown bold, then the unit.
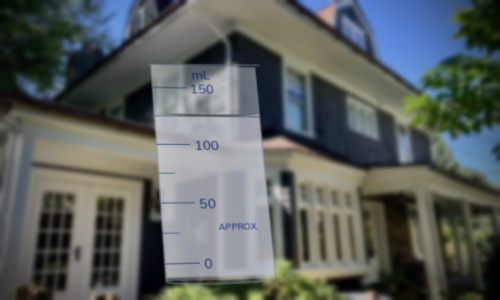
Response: **125** mL
